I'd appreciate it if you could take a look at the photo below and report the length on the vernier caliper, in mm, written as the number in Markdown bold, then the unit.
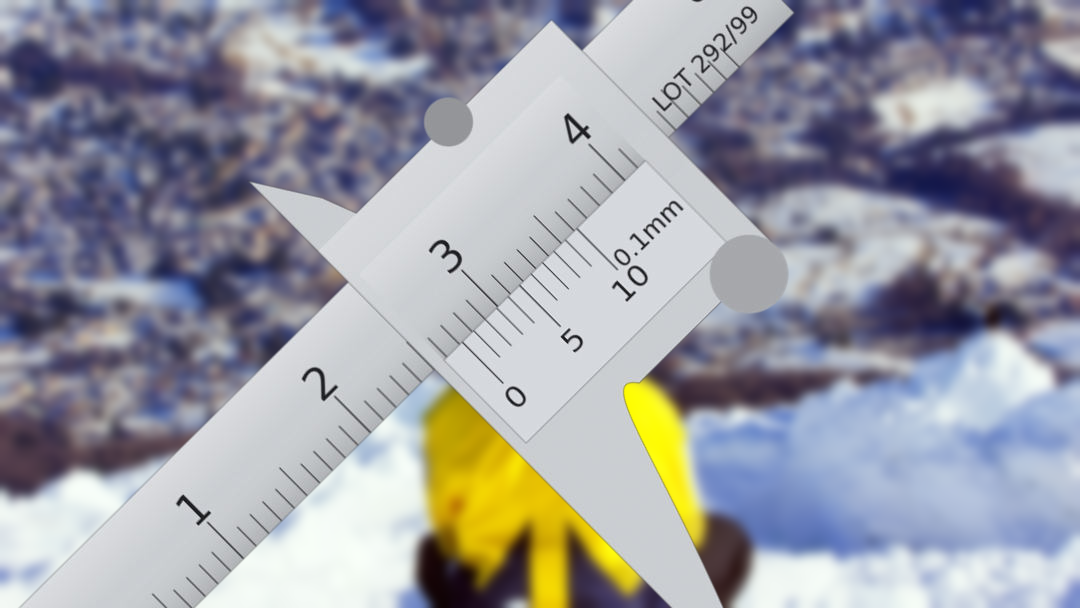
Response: **27.2** mm
